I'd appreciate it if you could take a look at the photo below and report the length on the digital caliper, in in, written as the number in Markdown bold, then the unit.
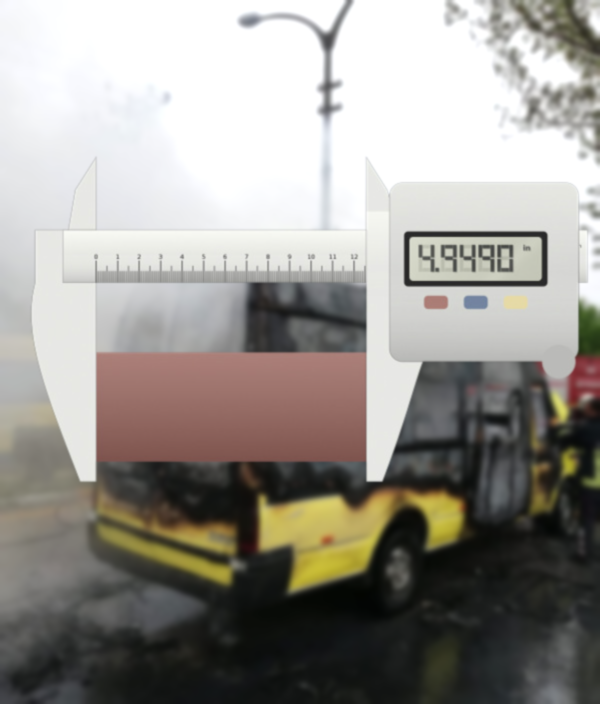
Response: **4.9490** in
